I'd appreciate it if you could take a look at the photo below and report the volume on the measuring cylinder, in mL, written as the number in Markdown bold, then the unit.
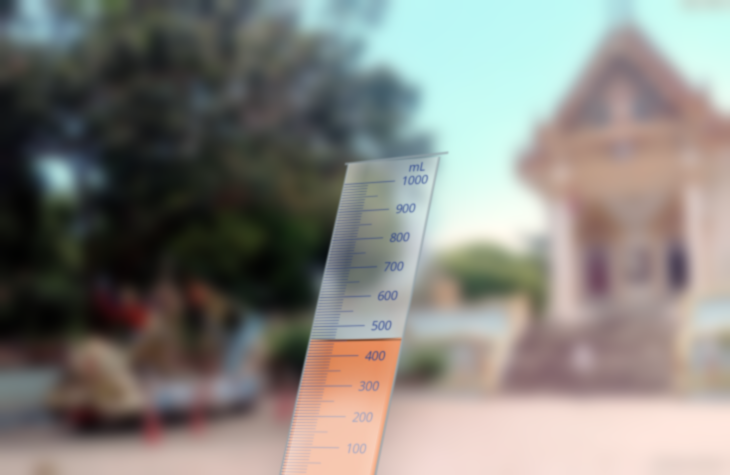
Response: **450** mL
